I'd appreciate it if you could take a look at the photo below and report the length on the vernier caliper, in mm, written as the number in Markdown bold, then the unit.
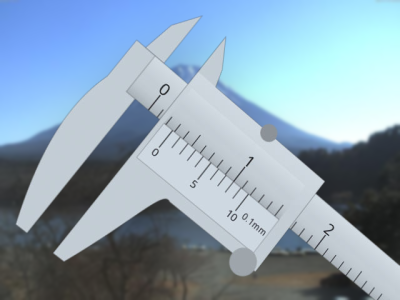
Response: **2.8** mm
